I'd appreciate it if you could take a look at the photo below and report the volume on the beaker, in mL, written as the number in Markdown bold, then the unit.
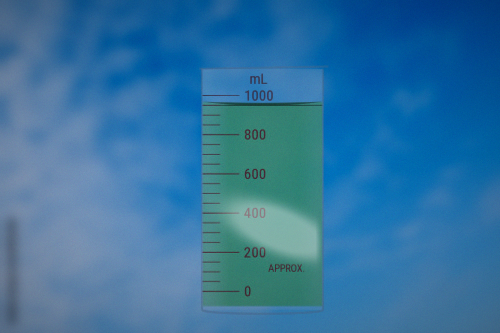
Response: **950** mL
